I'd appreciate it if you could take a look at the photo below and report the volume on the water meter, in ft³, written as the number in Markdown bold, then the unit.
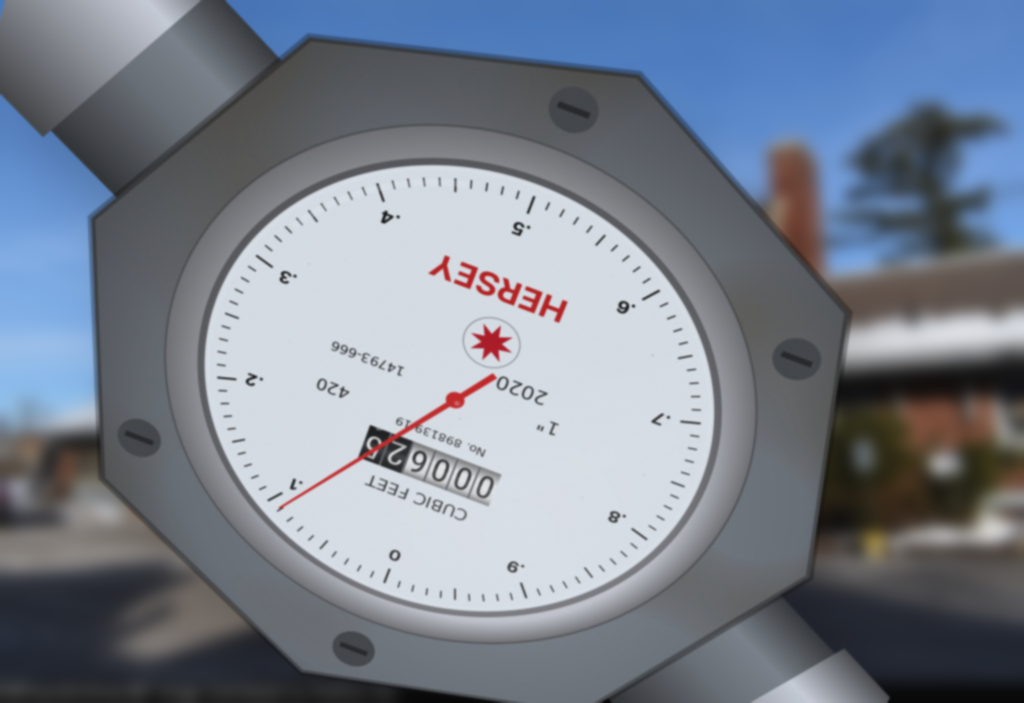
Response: **625.09** ft³
